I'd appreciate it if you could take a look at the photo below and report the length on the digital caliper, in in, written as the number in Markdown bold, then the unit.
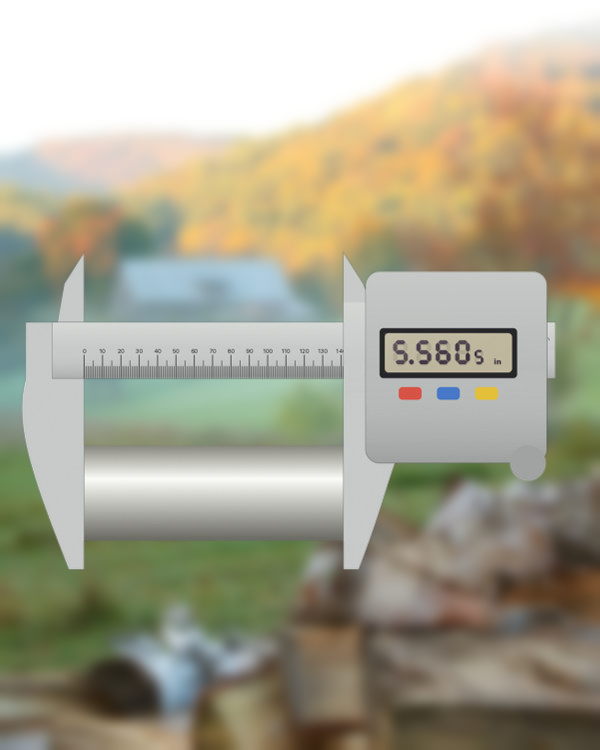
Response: **5.5605** in
